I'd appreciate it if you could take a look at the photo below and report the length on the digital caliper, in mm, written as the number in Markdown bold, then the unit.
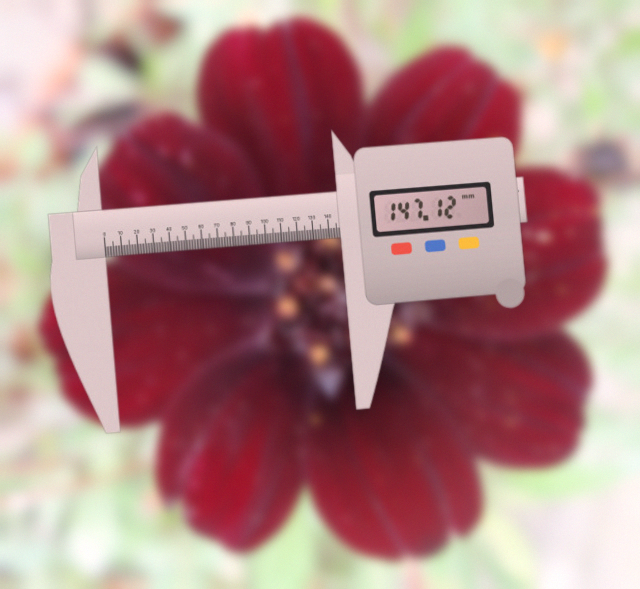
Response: **147.12** mm
